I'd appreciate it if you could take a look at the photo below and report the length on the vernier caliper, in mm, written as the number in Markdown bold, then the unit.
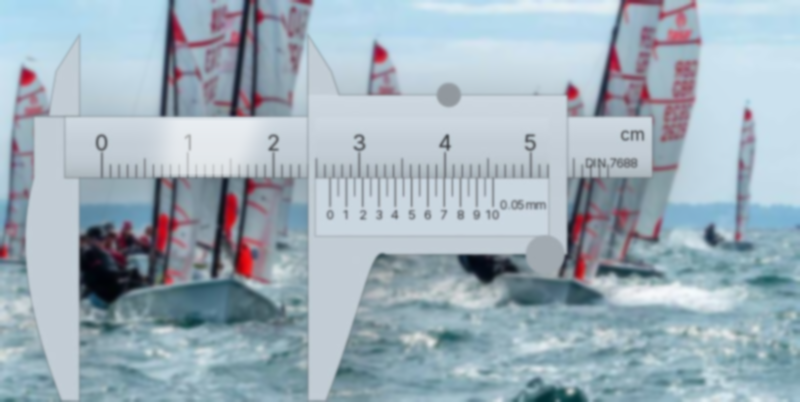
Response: **26.6** mm
